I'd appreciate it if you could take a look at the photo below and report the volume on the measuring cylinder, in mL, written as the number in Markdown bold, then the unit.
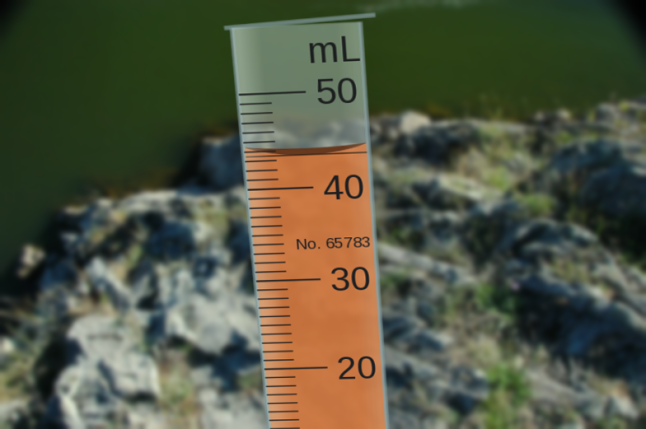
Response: **43.5** mL
